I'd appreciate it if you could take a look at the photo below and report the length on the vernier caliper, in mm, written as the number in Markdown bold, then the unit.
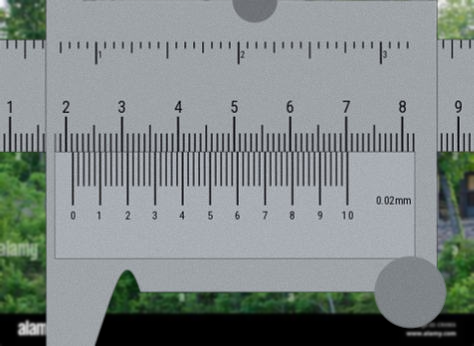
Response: **21.2** mm
